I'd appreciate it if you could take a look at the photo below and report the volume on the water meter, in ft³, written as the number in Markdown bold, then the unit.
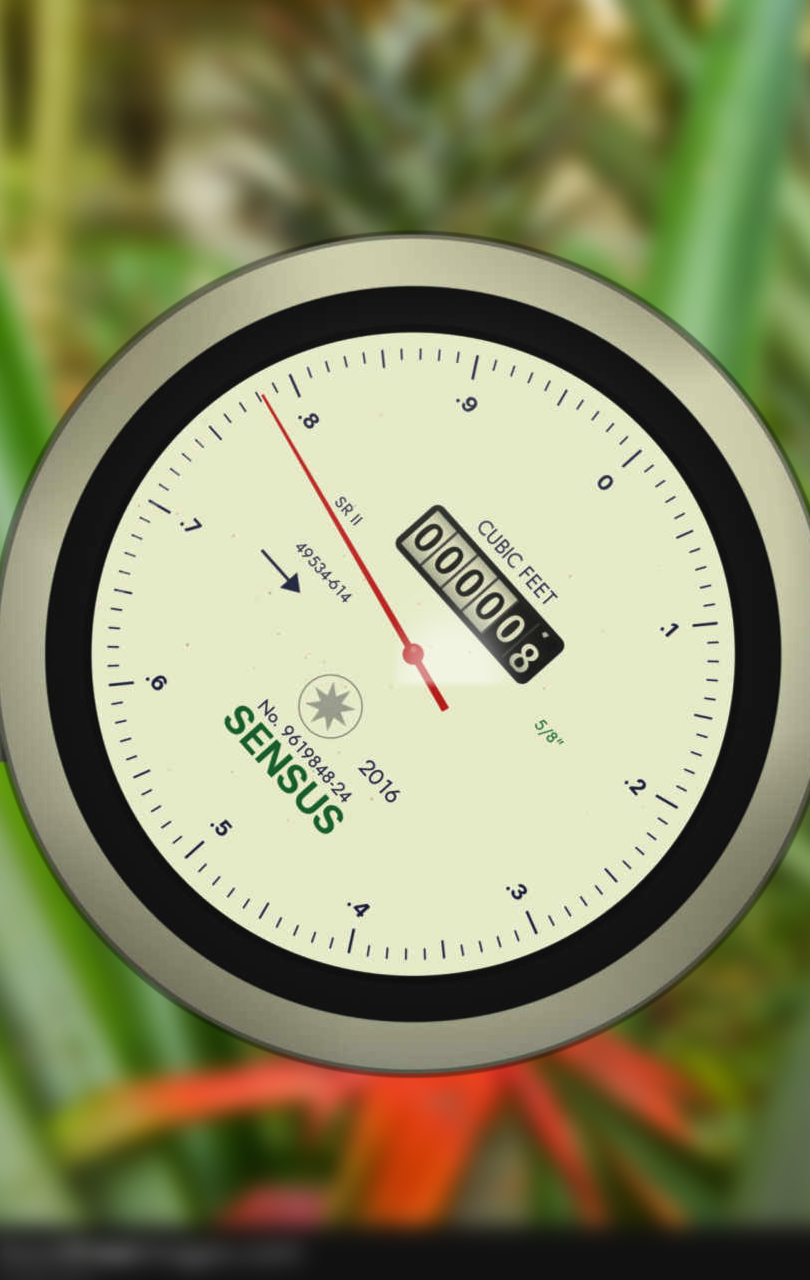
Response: **7.78** ft³
